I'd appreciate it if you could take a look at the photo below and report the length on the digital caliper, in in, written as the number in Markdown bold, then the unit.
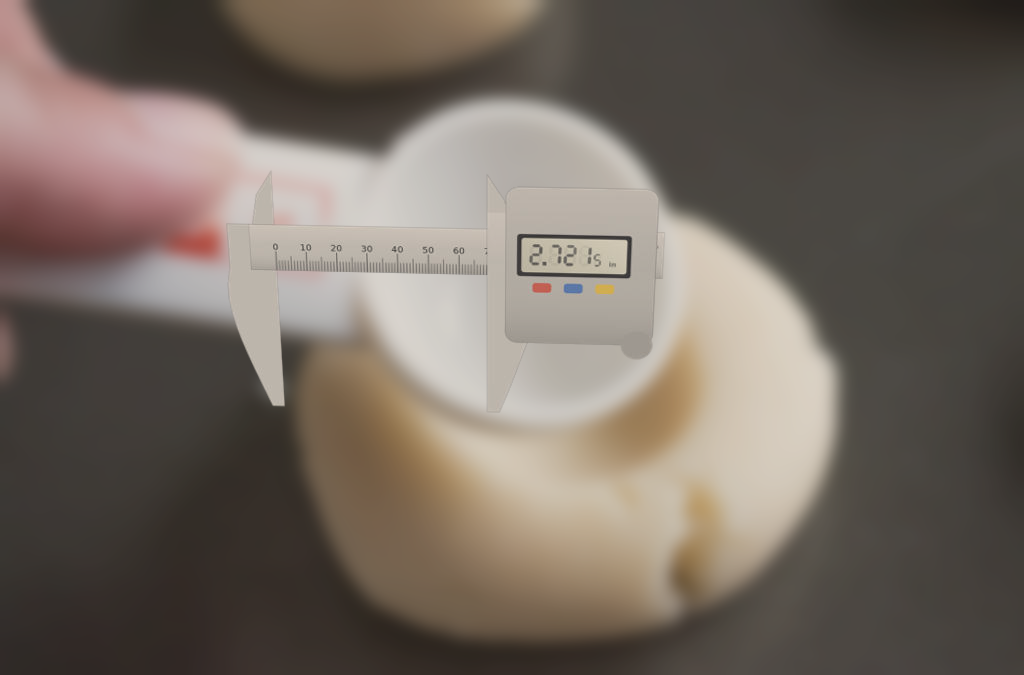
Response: **2.7215** in
